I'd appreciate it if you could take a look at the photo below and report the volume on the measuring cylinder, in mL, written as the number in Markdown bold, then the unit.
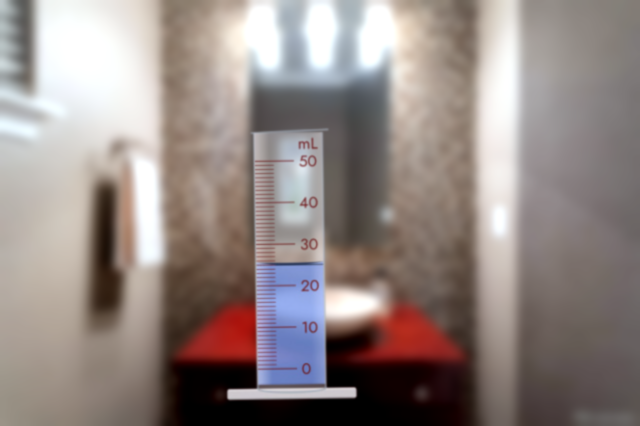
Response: **25** mL
